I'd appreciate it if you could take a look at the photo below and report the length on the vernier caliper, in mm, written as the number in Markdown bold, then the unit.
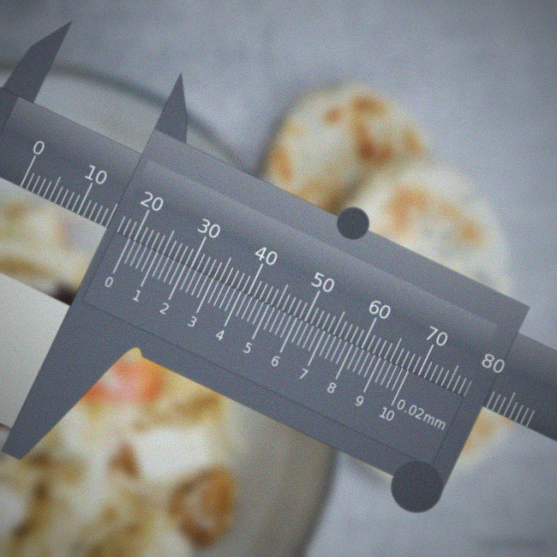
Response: **19.2** mm
